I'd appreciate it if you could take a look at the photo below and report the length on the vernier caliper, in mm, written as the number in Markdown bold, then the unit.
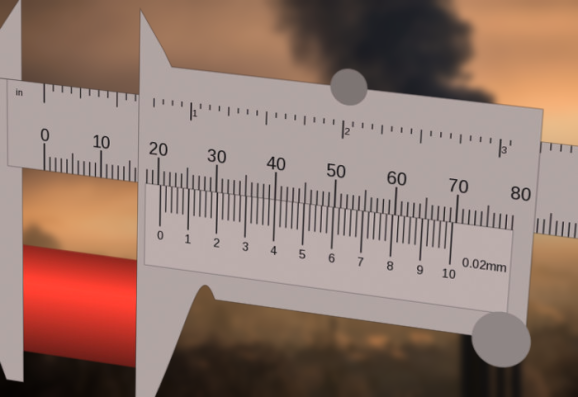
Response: **20.4** mm
